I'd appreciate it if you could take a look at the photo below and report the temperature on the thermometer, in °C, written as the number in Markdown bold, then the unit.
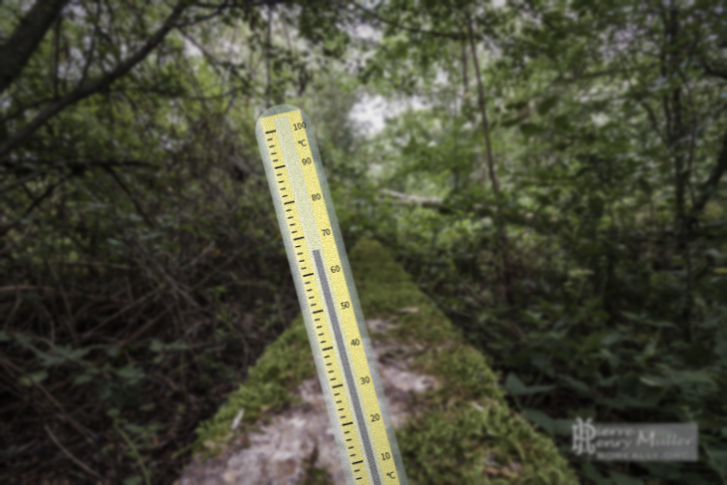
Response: **66** °C
